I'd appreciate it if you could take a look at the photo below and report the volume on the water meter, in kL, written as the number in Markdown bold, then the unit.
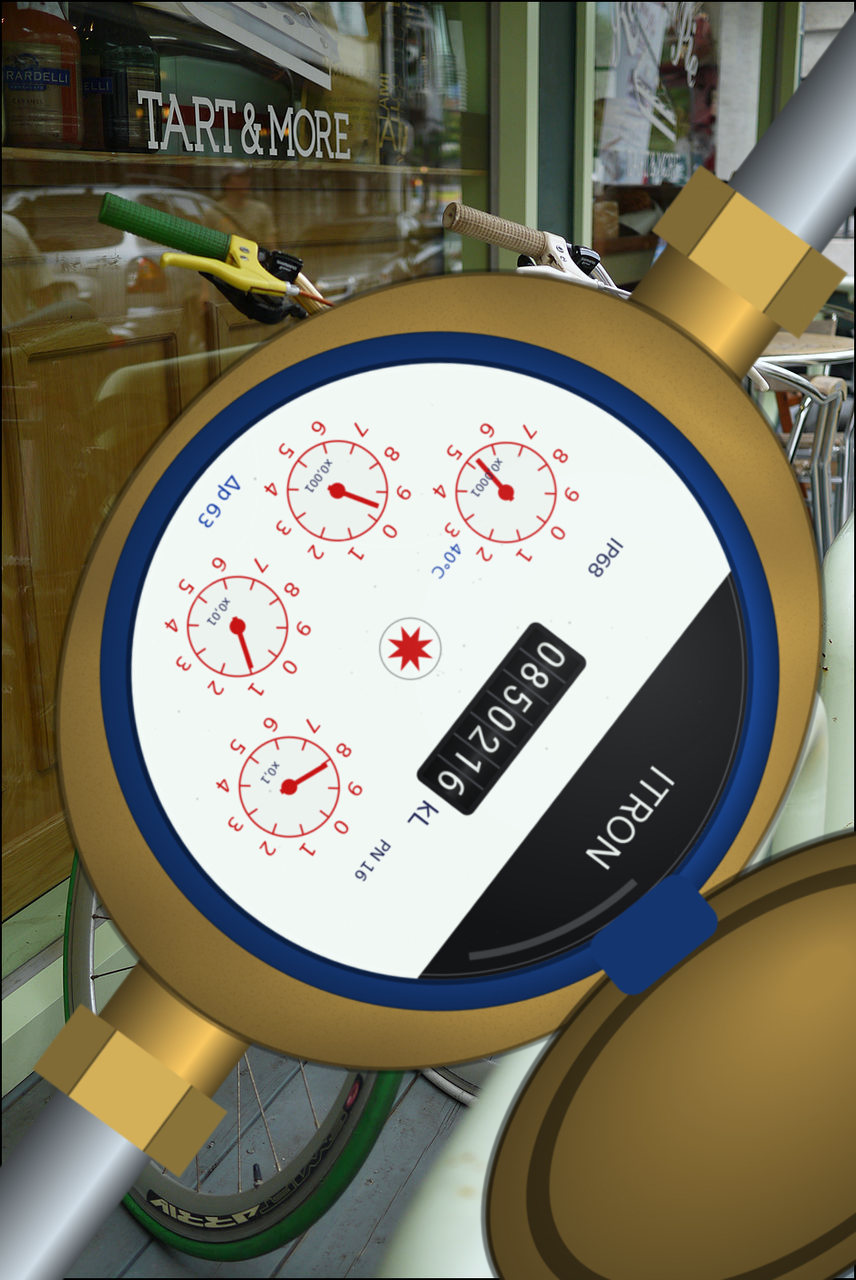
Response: **850216.8095** kL
